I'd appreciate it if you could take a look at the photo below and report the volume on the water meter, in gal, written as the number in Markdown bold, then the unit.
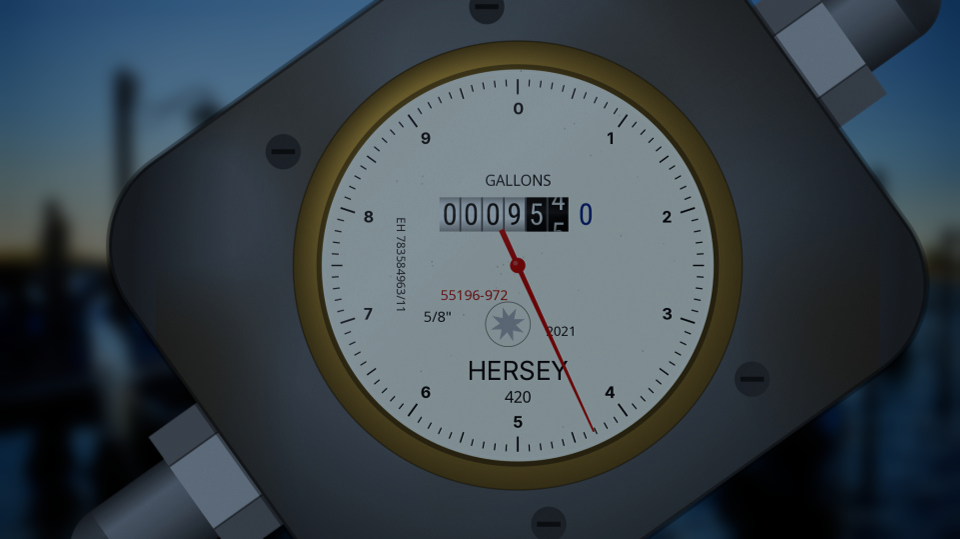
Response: **9544.3** gal
